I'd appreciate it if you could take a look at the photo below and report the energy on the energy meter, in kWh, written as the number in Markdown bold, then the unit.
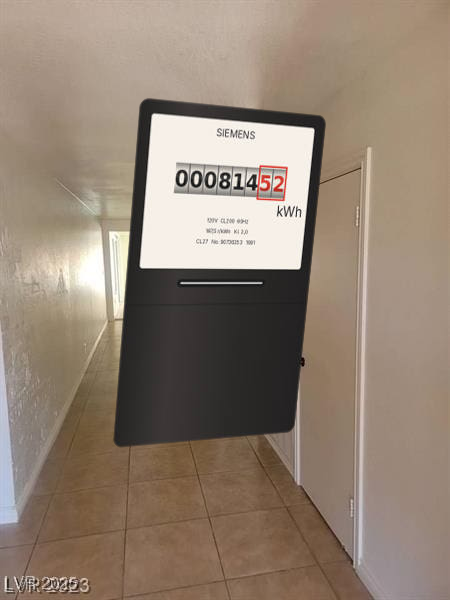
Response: **814.52** kWh
